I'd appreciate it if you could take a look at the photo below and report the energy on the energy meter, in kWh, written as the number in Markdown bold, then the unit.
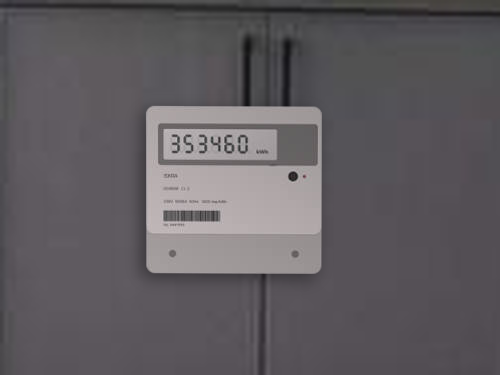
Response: **353460** kWh
